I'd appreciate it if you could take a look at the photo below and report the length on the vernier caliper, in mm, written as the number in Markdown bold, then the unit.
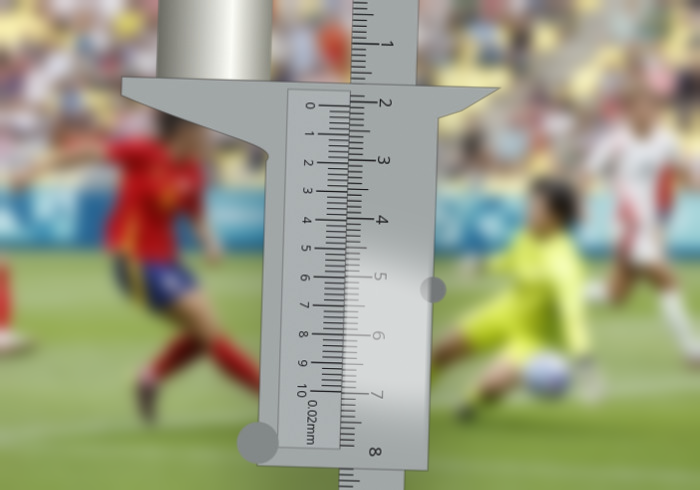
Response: **20.8** mm
